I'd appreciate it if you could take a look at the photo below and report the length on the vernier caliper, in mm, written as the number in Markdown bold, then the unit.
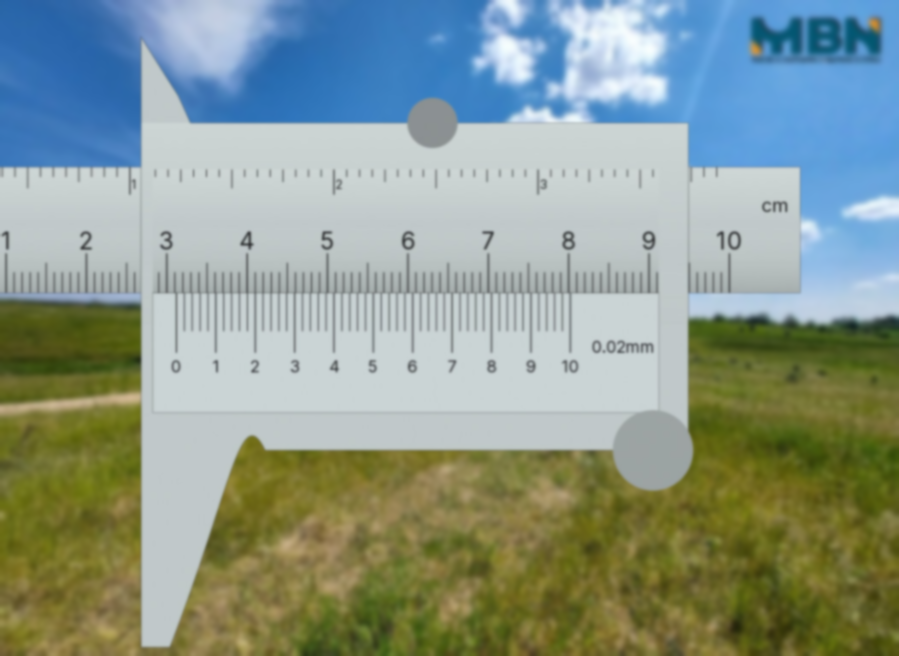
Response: **31.2** mm
